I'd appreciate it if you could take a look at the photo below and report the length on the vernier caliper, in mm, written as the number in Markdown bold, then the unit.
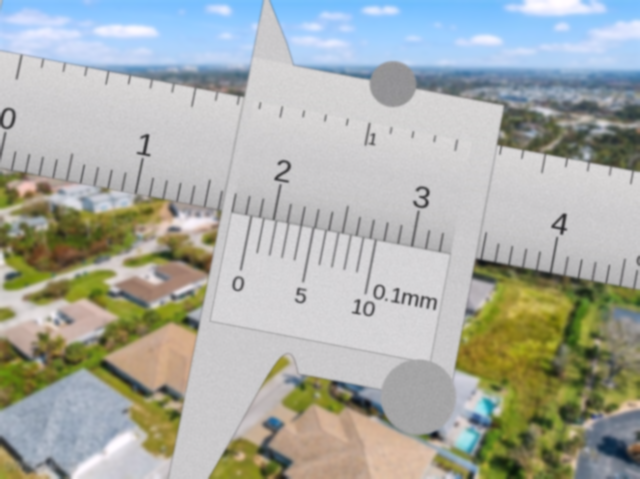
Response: **18.4** mm
